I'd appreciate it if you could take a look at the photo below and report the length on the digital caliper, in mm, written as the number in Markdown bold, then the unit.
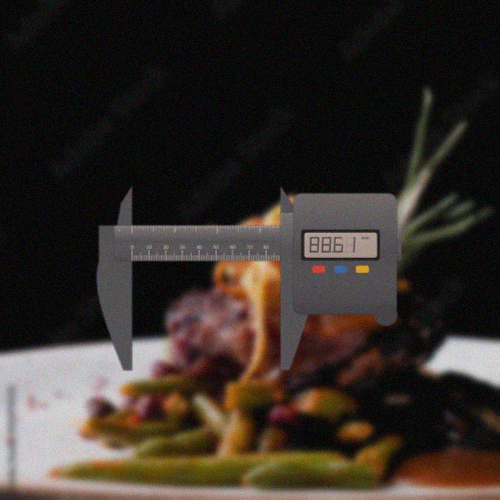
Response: **88.61** mm
